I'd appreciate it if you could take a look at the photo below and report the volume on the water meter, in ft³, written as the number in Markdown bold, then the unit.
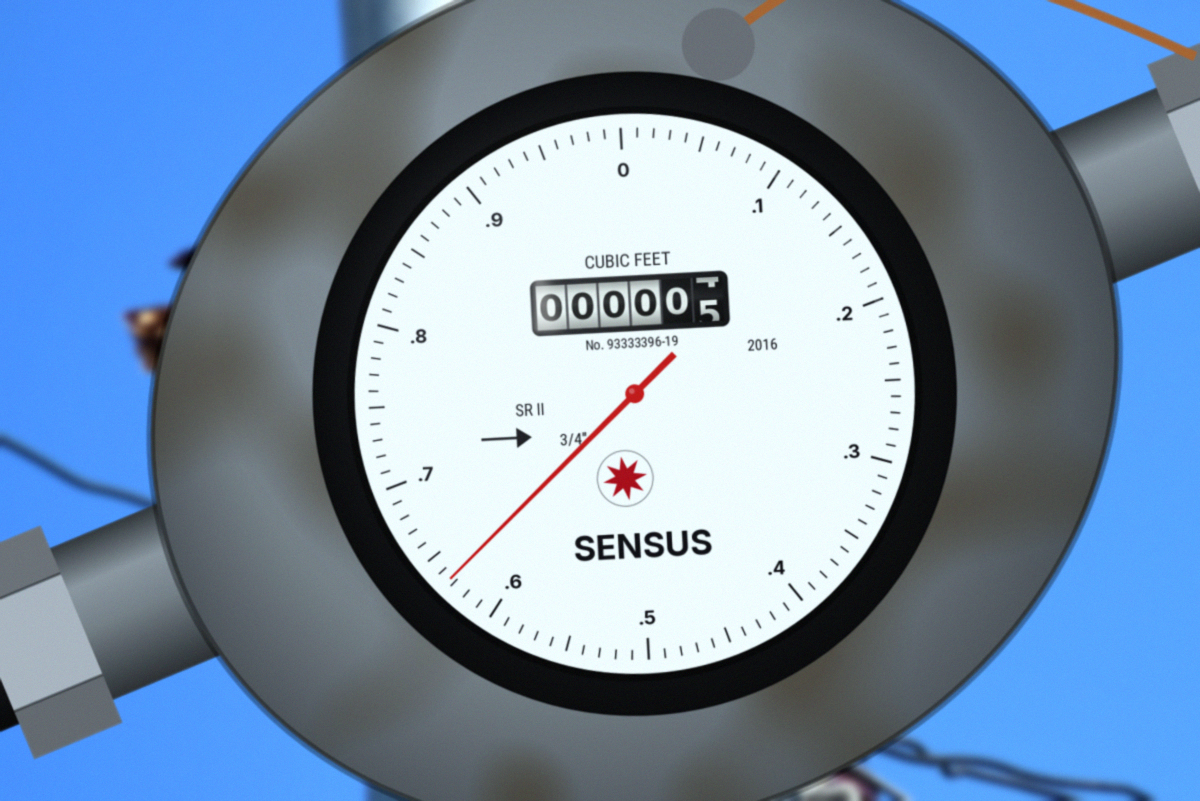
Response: **4.63** ft³
